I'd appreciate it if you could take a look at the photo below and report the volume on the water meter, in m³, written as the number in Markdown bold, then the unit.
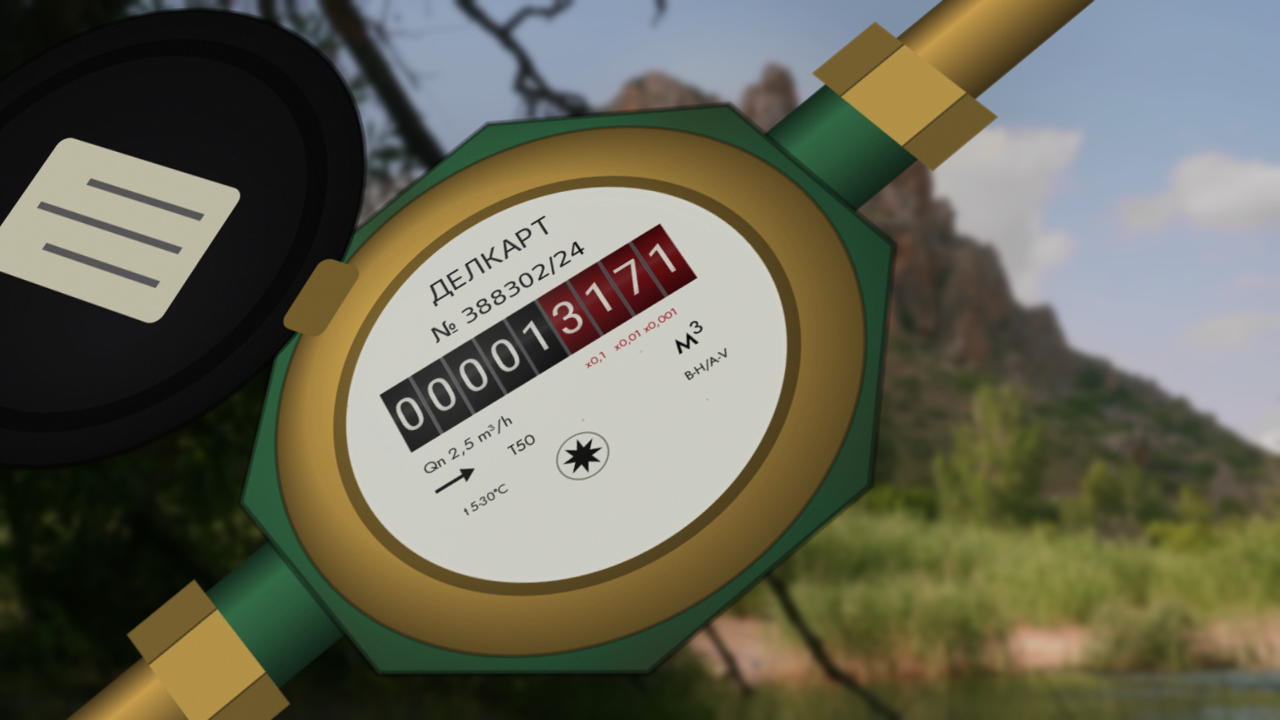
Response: **1.3171** m³
